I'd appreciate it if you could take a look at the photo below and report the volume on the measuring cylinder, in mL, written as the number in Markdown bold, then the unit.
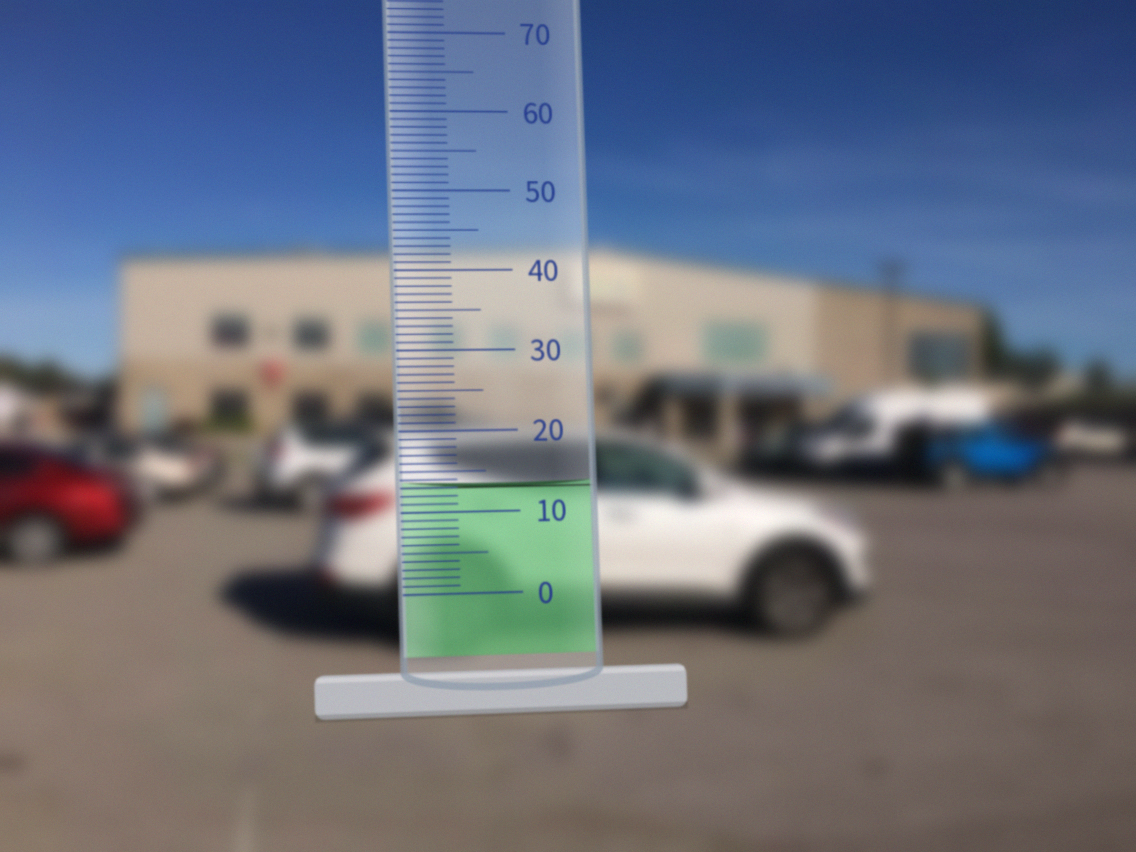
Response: **13** mL
